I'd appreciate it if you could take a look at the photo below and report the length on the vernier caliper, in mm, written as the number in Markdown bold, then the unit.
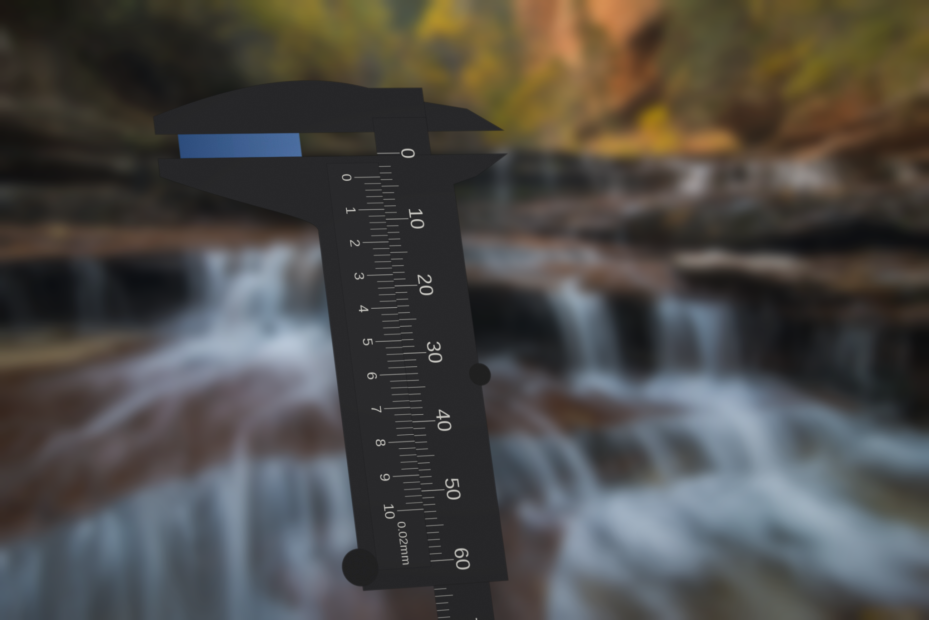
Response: **3.6** mm
